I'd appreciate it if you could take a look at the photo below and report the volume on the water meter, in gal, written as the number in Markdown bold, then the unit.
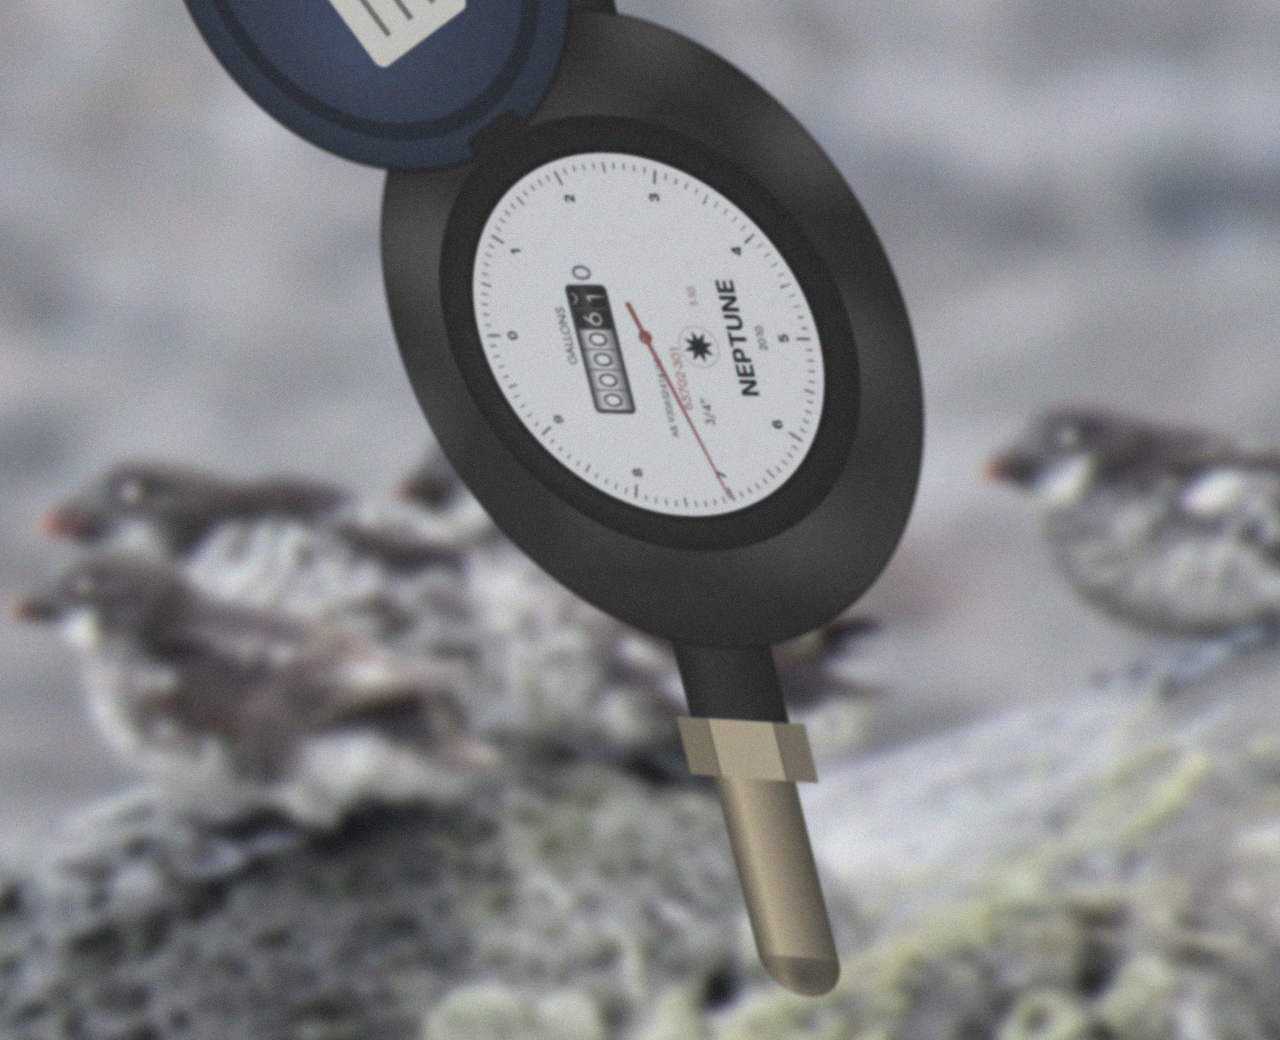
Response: **607.0** gal
